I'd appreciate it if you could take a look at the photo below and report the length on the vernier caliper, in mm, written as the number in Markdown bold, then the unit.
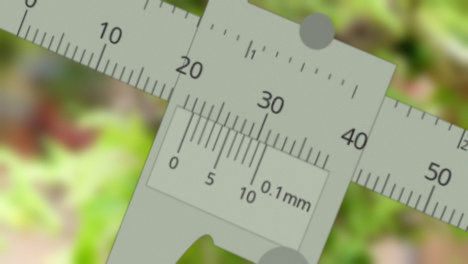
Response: **22.2** mm
